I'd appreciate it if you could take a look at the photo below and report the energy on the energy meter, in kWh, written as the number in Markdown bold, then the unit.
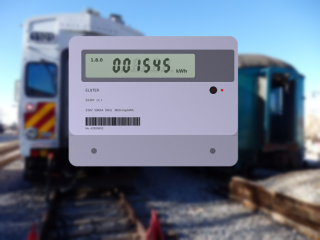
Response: **1545** kWh
